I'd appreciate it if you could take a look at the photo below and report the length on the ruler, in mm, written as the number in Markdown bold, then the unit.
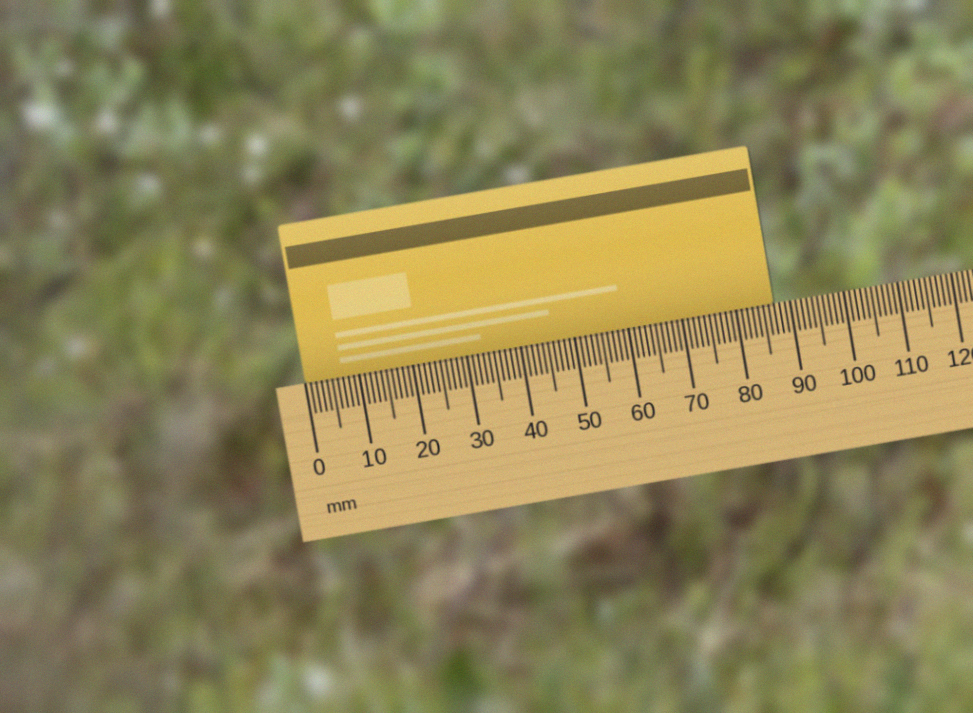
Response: **87** mm
